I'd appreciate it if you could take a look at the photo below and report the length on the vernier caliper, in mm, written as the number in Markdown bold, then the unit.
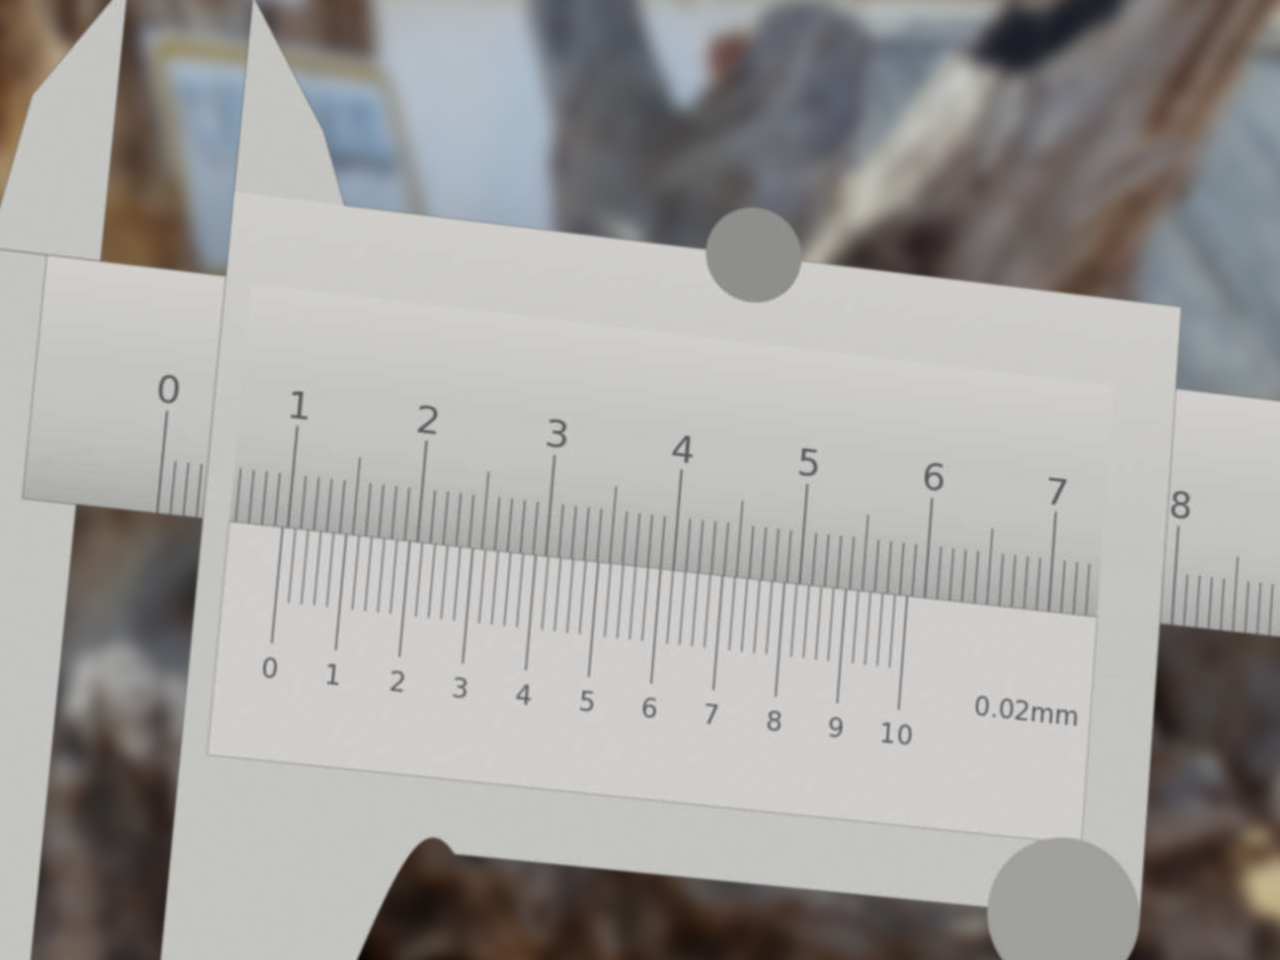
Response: **9.6** mm
